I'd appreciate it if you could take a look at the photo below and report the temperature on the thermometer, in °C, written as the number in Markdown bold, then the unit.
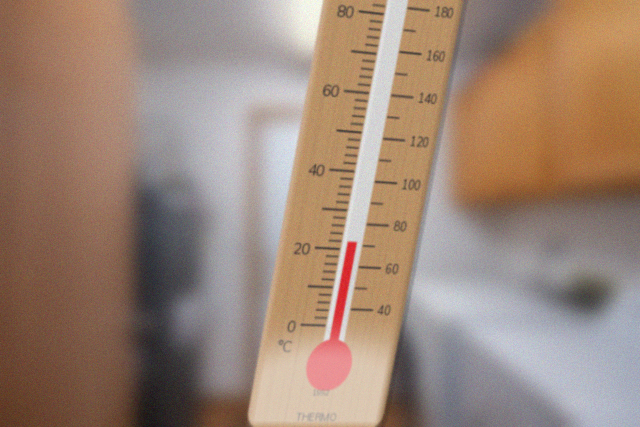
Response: **22** °C
